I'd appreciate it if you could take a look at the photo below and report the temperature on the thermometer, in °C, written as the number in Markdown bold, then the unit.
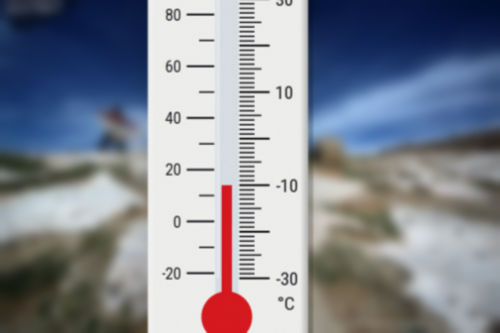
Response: **-10** °C
